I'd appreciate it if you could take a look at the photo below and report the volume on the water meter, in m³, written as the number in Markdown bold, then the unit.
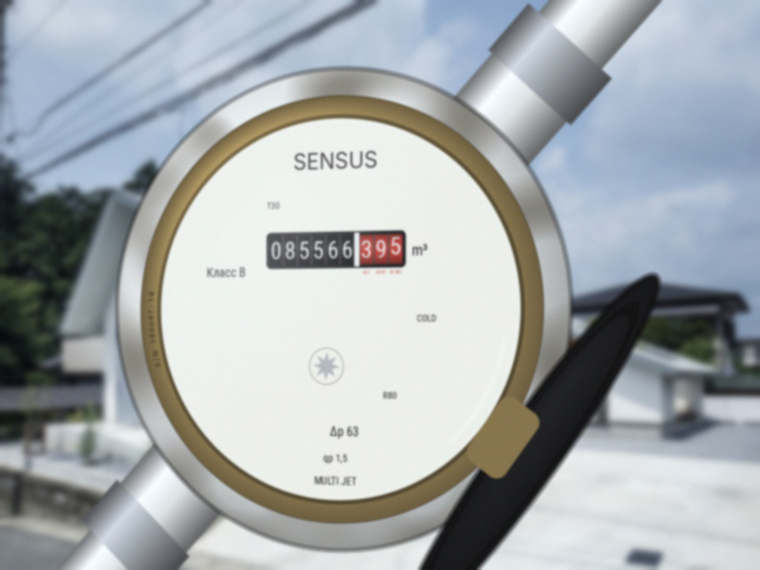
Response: **85566.395** m³
